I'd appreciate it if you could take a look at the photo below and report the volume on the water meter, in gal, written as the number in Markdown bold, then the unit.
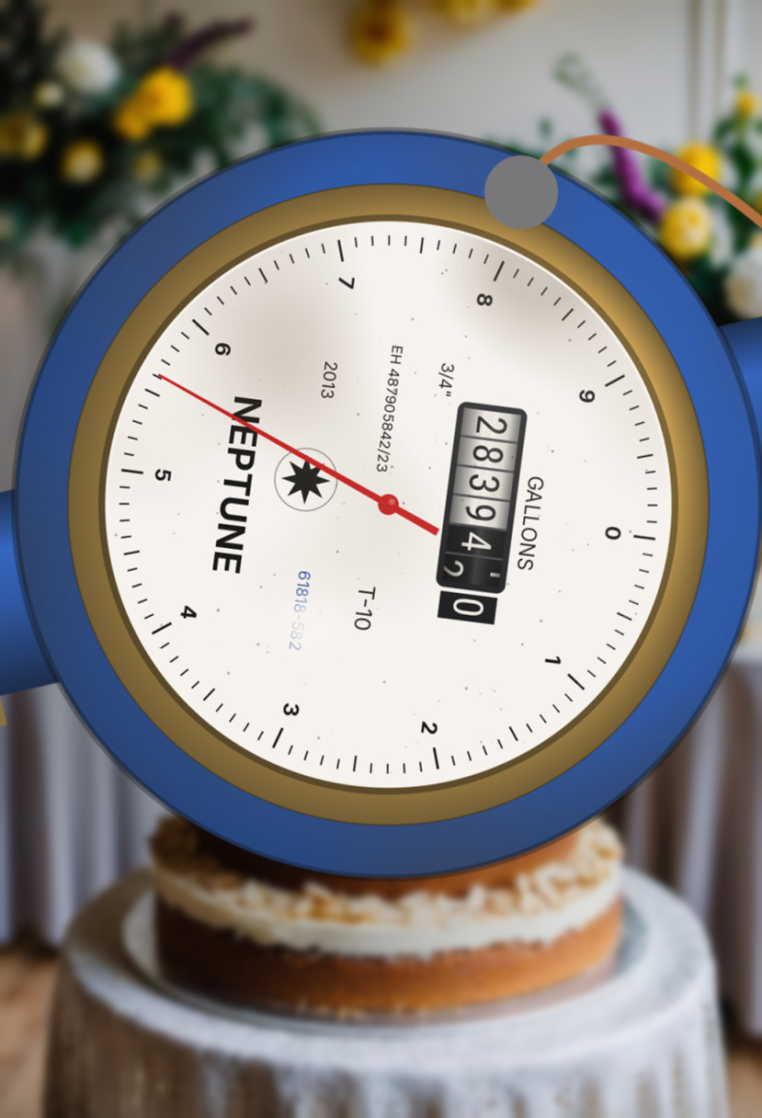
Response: **2839415.6** gal
